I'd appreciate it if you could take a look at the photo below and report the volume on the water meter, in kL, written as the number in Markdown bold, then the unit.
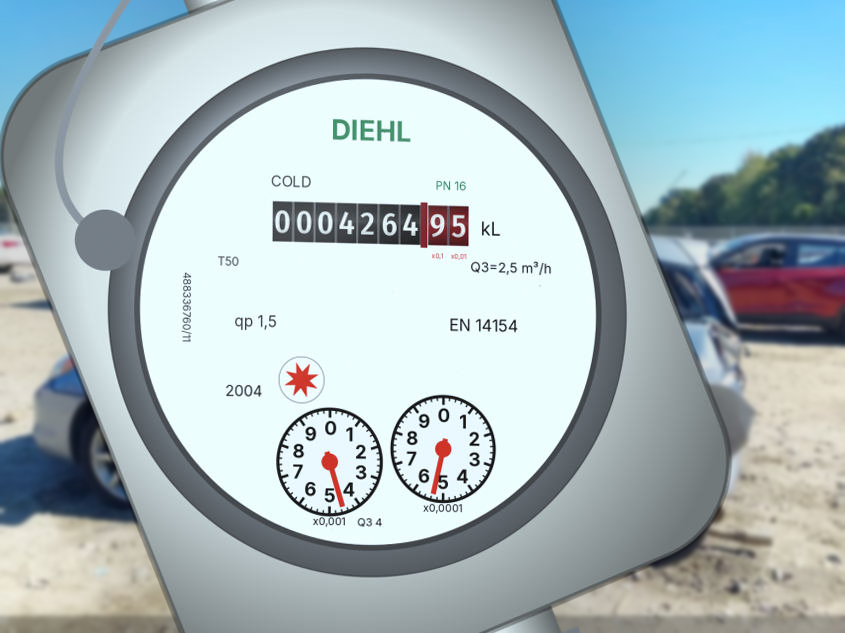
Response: **4264.9545** kL
